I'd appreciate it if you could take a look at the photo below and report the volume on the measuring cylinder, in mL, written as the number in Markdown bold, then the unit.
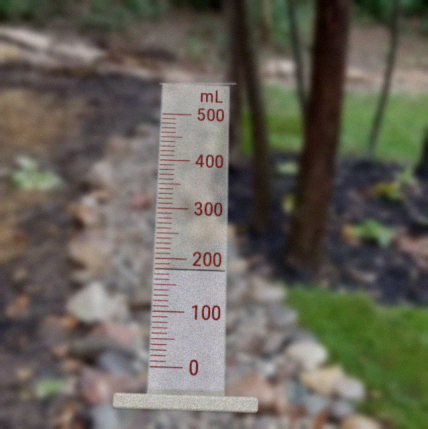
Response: **180** mL
